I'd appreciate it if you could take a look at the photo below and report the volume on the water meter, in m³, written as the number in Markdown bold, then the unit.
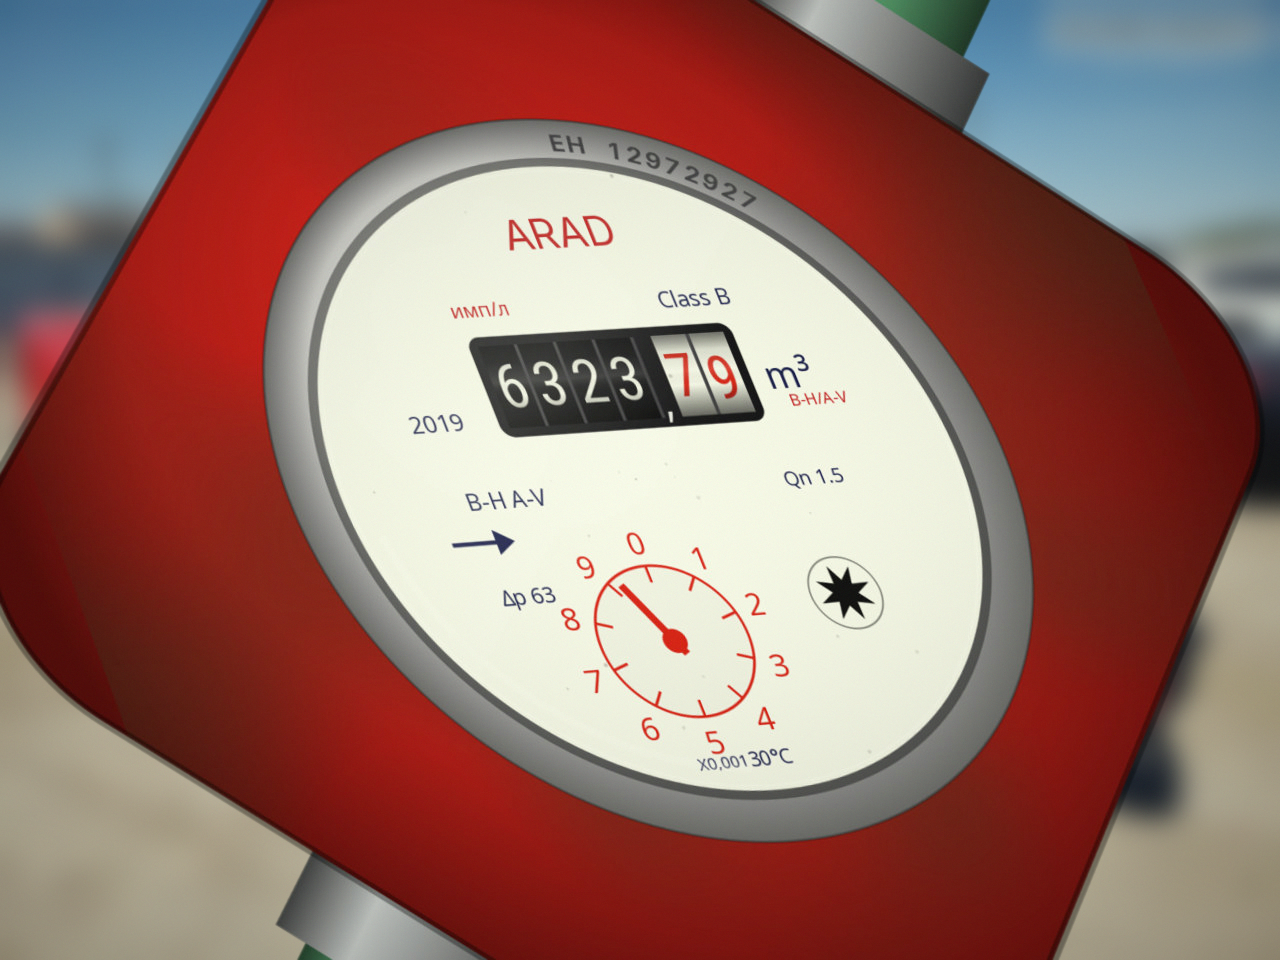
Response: **6323.789** m³
